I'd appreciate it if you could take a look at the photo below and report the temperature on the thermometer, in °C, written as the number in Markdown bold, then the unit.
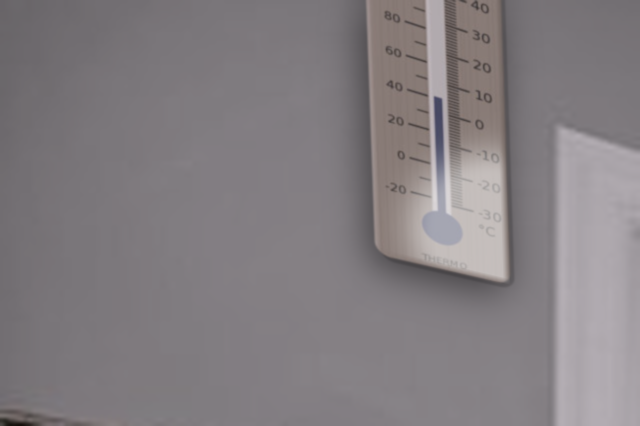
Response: **5** °C
